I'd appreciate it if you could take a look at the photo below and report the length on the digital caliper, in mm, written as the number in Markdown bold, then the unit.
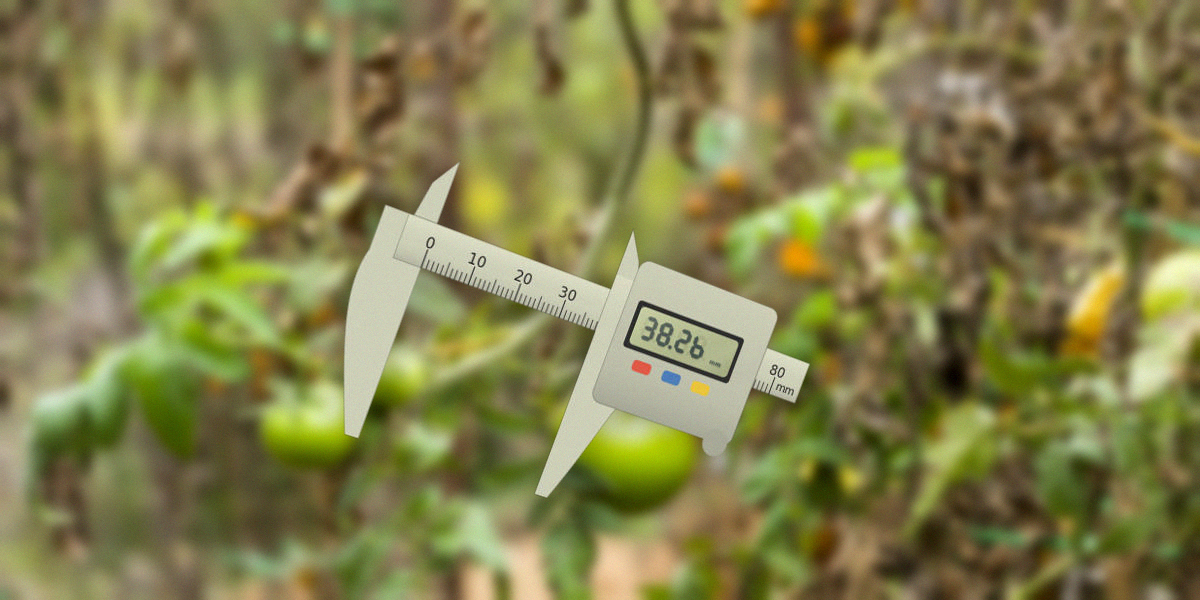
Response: **38.26** mm
